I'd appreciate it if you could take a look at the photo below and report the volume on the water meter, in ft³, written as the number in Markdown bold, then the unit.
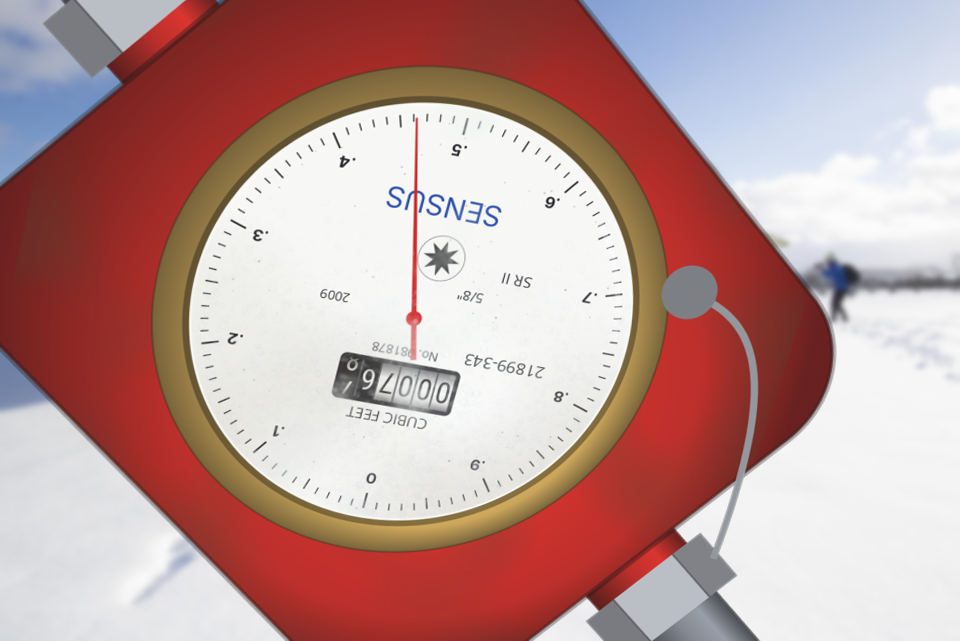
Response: **767.46** ft³
